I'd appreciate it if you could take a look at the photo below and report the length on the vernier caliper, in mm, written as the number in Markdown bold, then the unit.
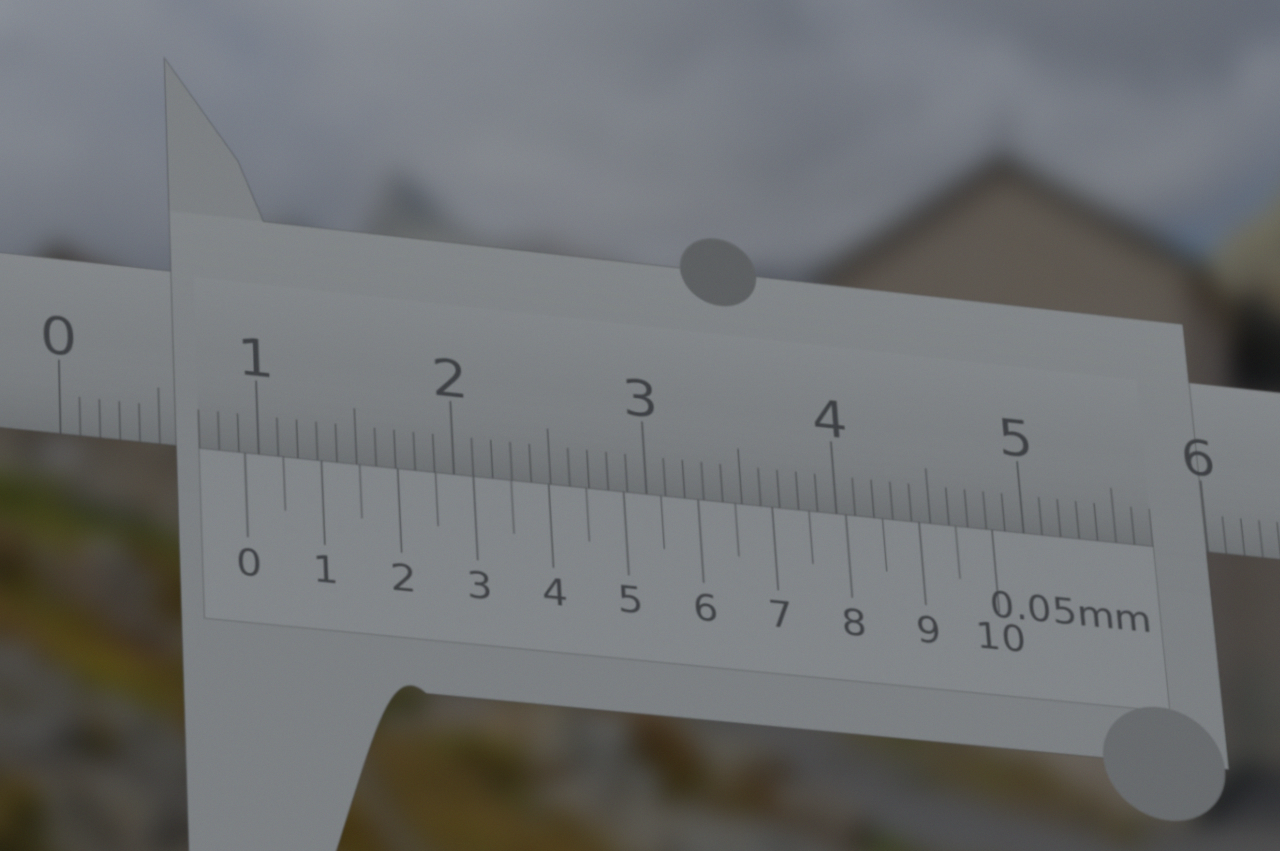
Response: **9.3** mm
